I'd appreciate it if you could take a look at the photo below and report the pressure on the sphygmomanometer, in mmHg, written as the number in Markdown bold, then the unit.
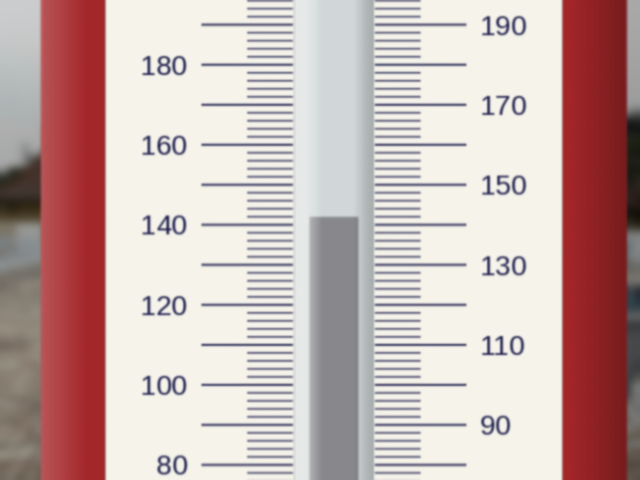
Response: **142** mmHg
